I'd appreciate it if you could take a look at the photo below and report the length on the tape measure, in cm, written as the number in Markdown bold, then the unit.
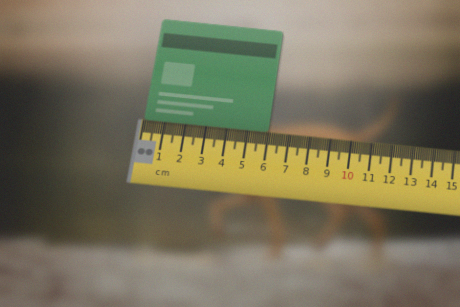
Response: **6** cm
